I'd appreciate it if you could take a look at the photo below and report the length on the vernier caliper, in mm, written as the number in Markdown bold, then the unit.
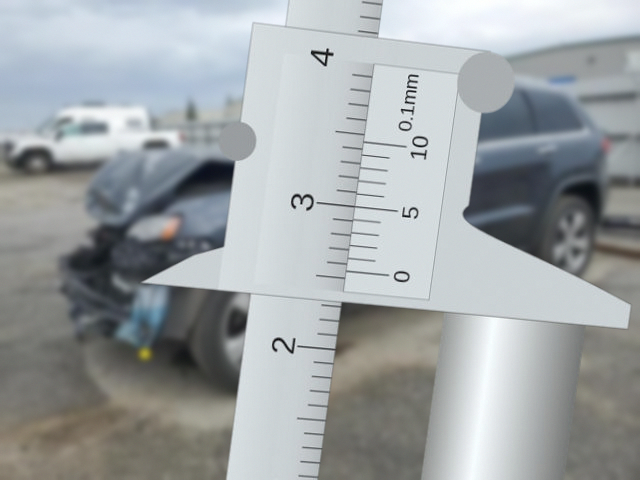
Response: **25.5** mm
